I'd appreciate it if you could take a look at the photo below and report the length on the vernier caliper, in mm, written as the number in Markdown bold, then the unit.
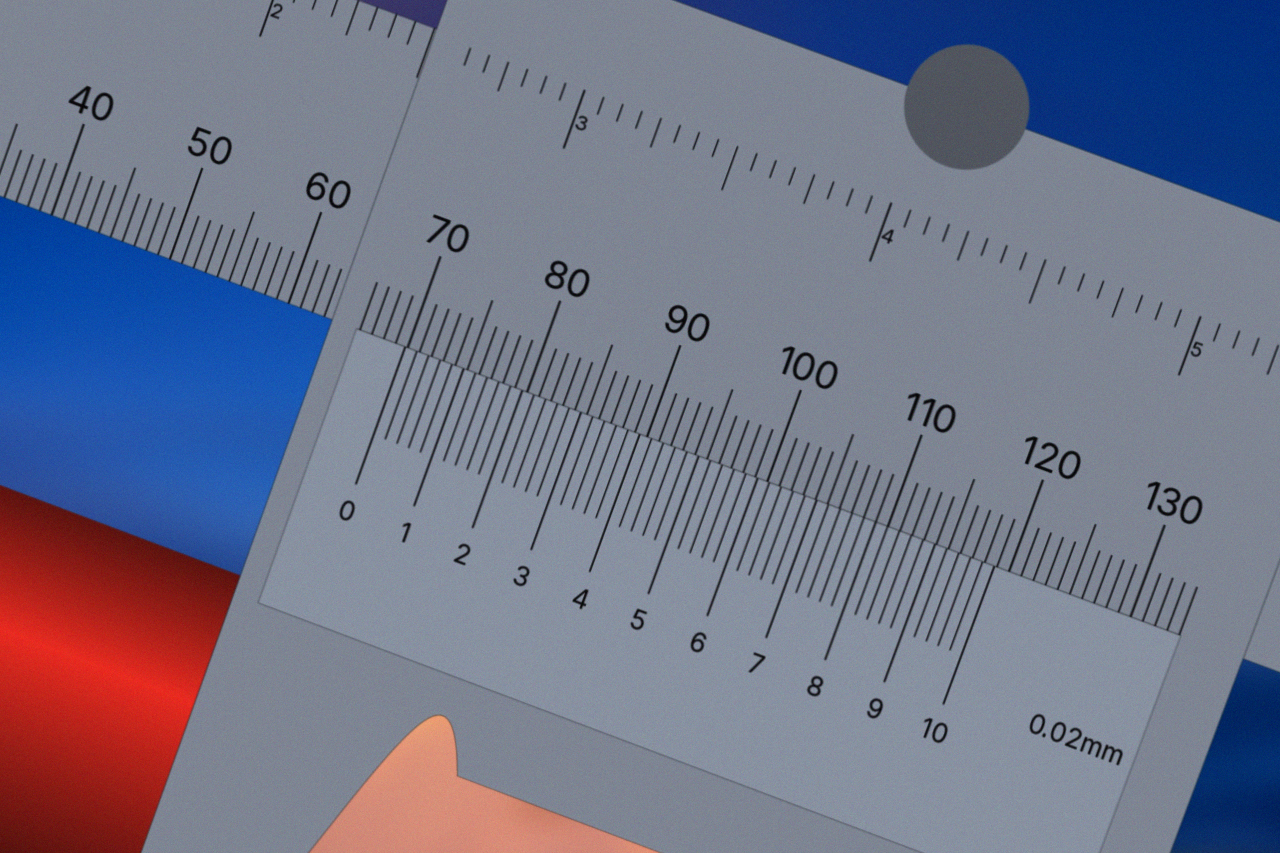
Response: **69.8** mm
